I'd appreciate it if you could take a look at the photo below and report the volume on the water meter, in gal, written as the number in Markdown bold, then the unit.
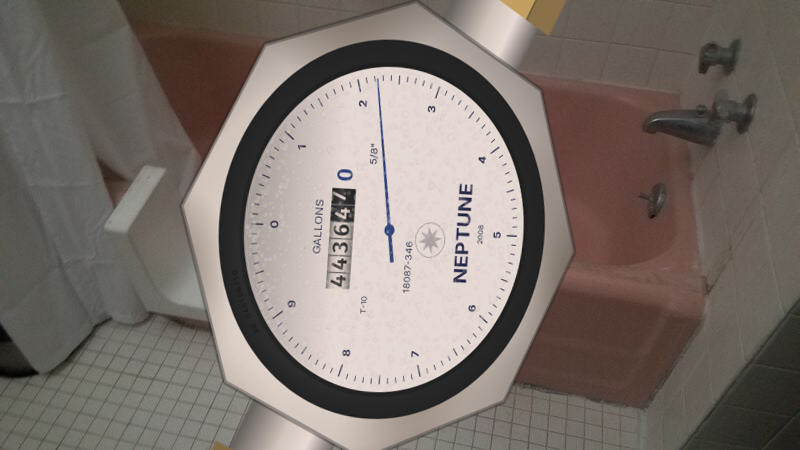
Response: **4436472.2** gal
